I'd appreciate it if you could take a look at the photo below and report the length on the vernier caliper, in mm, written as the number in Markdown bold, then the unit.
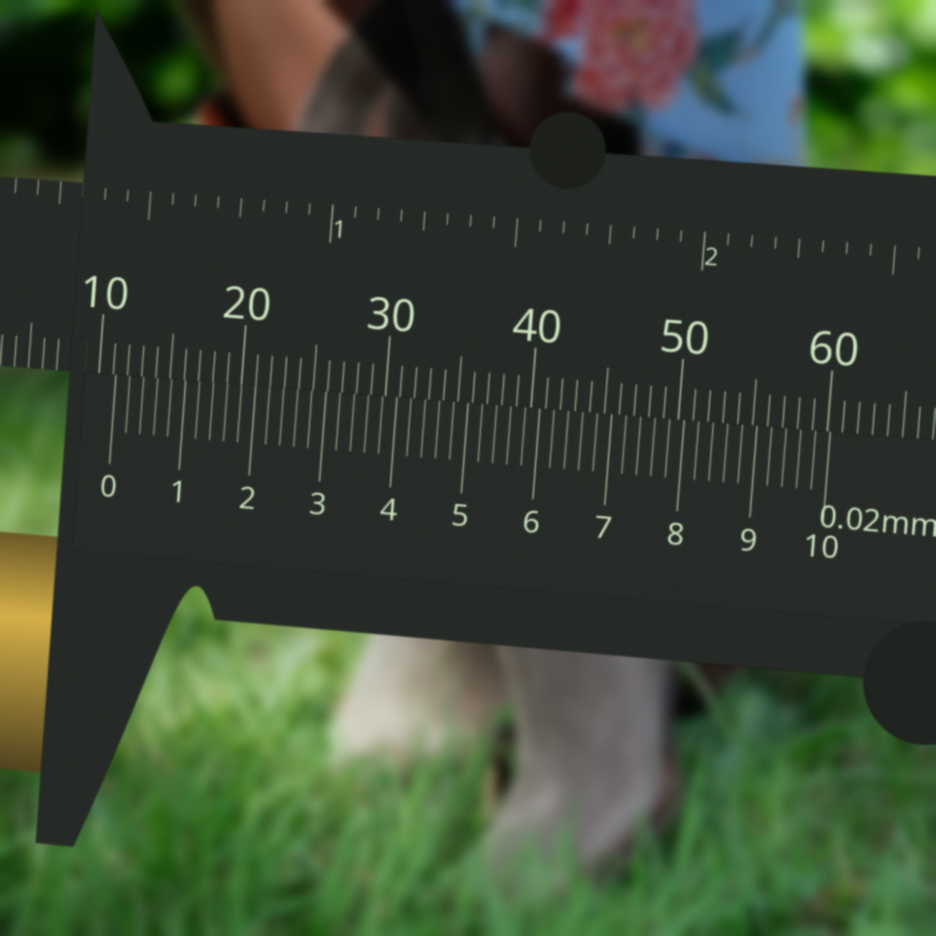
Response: **11.2** mm
